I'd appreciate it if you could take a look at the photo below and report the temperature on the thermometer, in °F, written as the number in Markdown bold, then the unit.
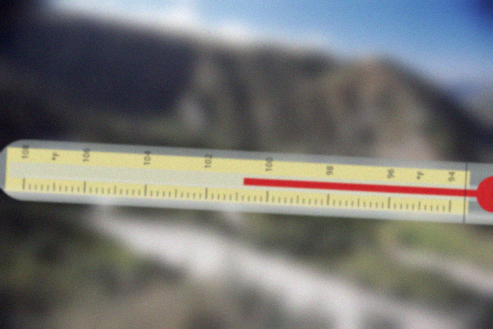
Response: **100.8** °F
